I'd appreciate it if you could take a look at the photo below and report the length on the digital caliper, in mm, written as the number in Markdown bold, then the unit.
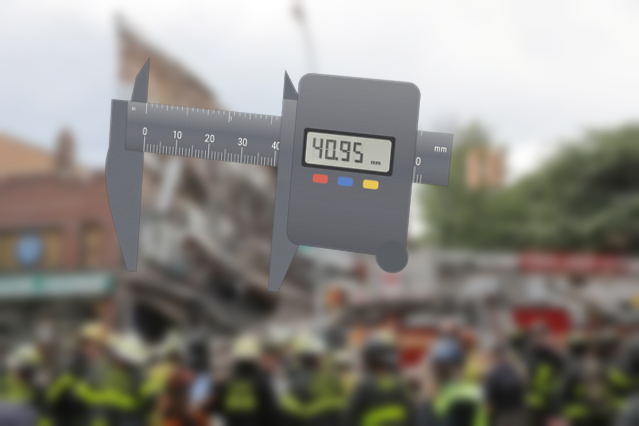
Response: **40.95** mm
